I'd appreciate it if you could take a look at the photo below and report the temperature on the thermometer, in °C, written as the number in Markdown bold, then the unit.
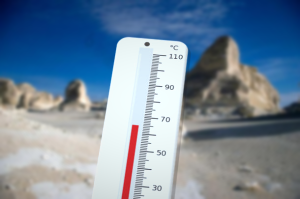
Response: **65** °C
